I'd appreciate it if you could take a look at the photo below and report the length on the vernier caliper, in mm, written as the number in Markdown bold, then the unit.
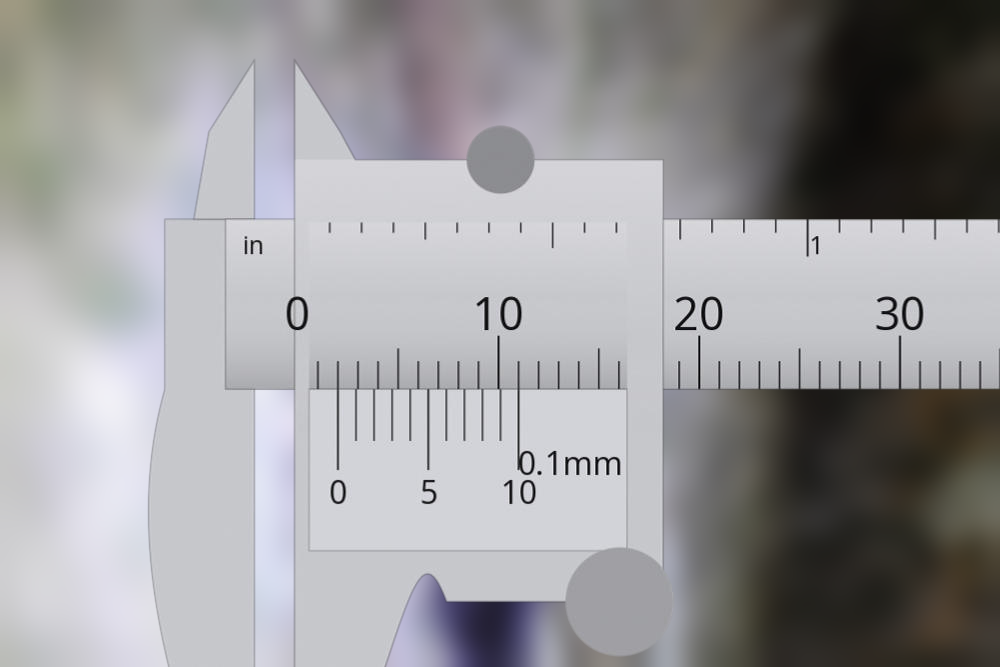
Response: **2.0** mm
